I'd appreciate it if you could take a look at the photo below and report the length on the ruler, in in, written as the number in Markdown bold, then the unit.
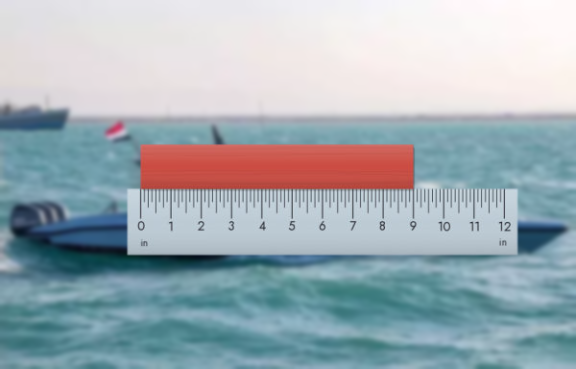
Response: **9** in
